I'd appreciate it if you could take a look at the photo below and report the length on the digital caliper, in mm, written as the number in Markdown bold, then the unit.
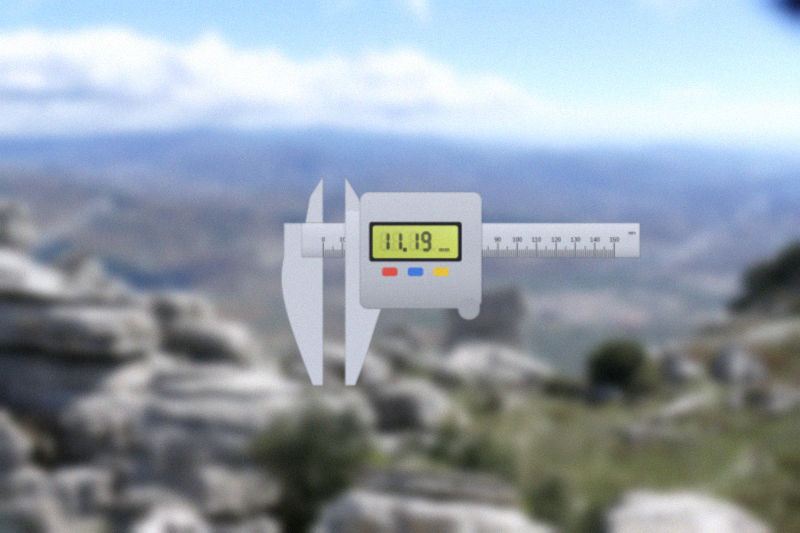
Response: **11.19** mm
